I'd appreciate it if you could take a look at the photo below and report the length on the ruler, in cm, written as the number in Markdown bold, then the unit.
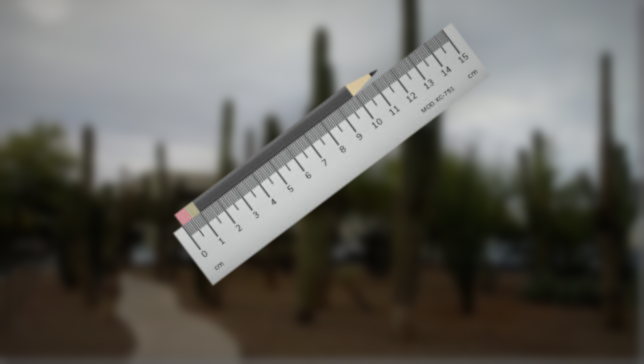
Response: **11.5** cm
